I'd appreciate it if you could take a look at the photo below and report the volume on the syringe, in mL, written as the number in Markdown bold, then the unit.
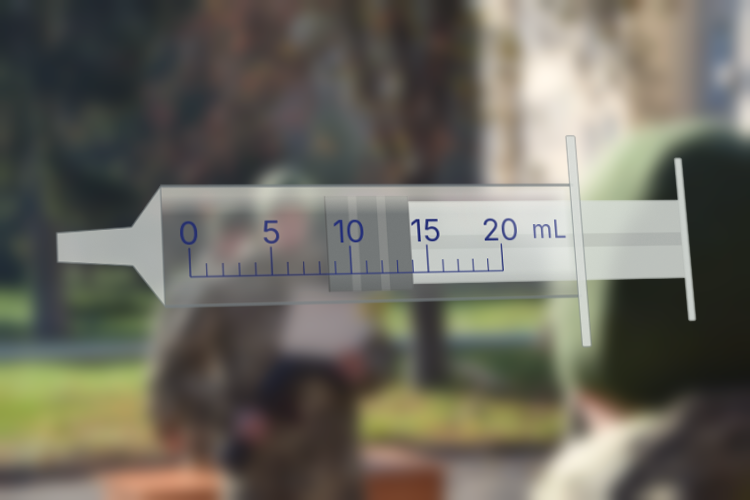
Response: **8.5** mL
